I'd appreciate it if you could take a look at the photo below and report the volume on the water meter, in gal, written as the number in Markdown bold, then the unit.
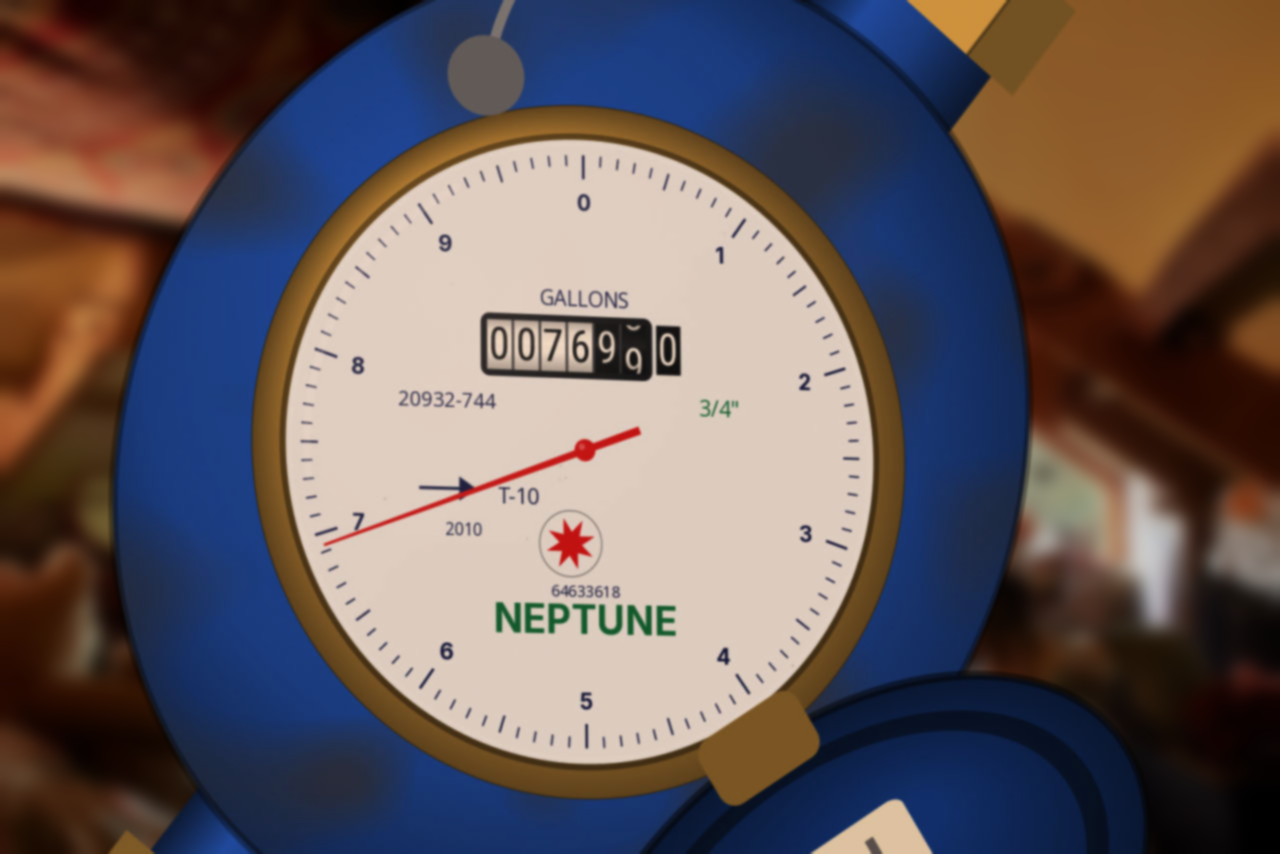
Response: **76986.9** gal
